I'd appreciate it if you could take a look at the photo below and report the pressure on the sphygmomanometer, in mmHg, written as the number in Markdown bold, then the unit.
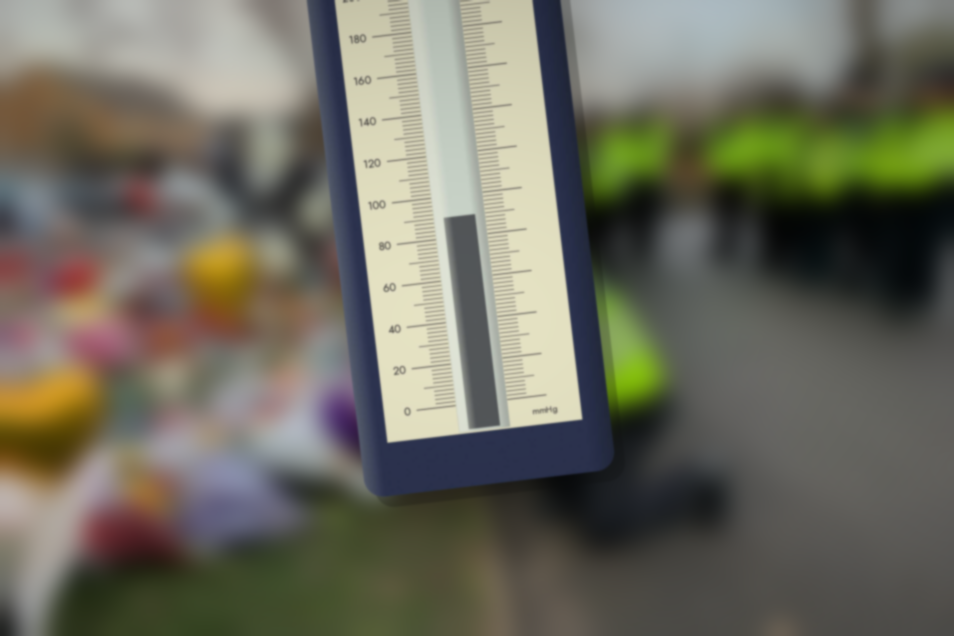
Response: **90** mmHg
